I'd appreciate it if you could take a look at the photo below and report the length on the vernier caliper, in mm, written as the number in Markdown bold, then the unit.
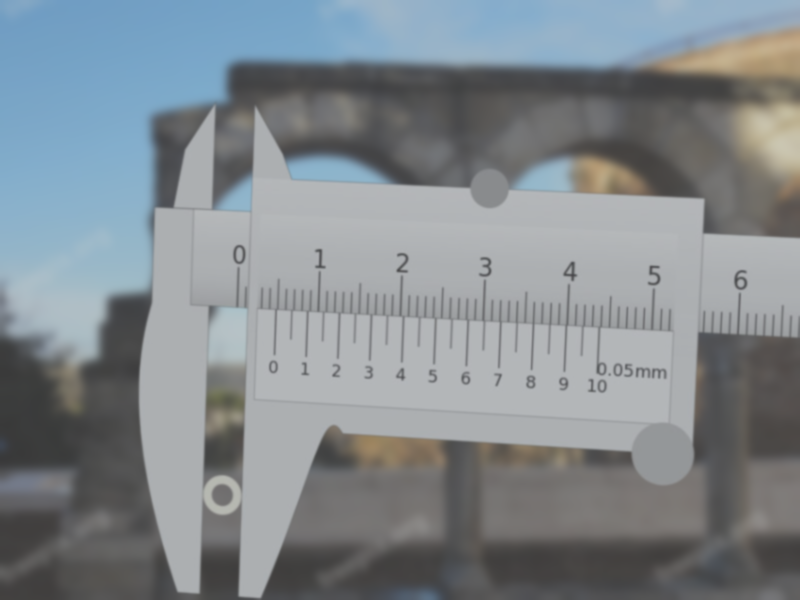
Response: **4.8** mm
